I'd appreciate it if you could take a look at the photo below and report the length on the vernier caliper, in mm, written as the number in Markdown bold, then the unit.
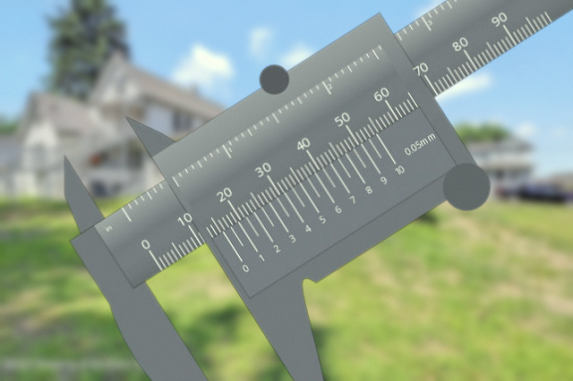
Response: **15.5** mm
